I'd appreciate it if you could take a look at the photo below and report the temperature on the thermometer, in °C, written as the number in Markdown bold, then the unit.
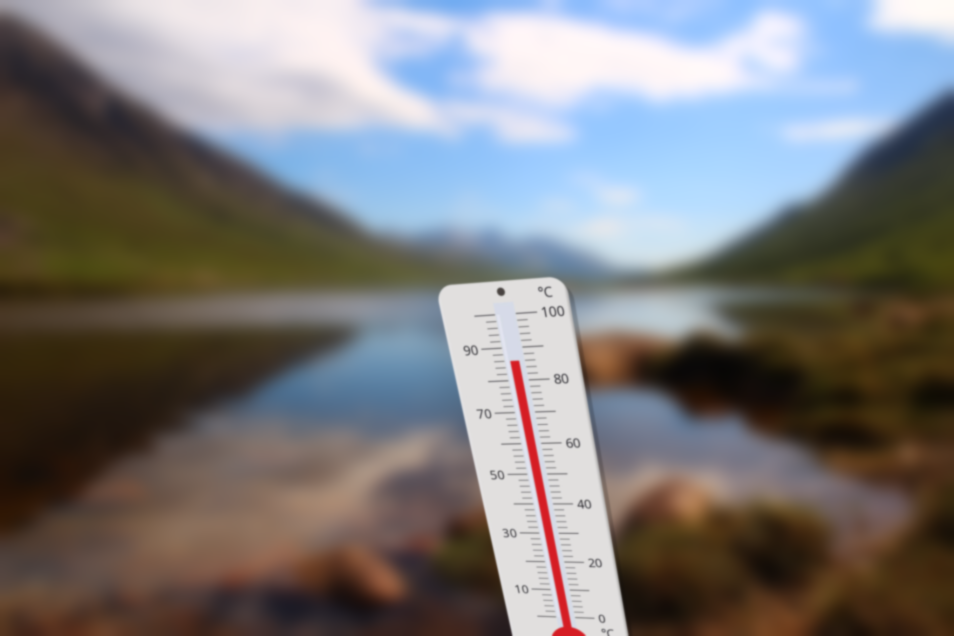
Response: **86** °C
